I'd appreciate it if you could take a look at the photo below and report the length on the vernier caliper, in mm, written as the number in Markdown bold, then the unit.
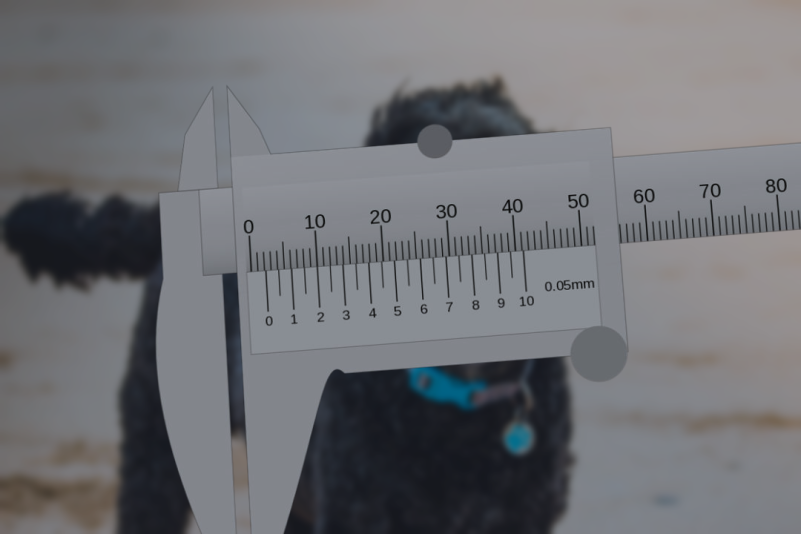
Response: **2.2** mm
